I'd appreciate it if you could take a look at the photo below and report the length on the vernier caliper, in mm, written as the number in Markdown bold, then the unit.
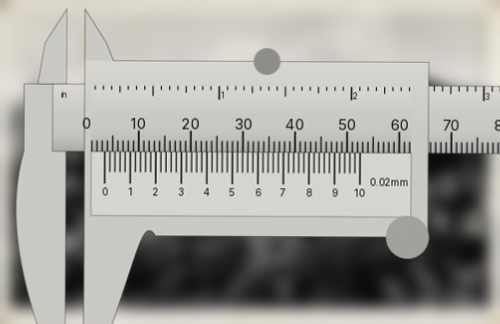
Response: **3.5** mm
